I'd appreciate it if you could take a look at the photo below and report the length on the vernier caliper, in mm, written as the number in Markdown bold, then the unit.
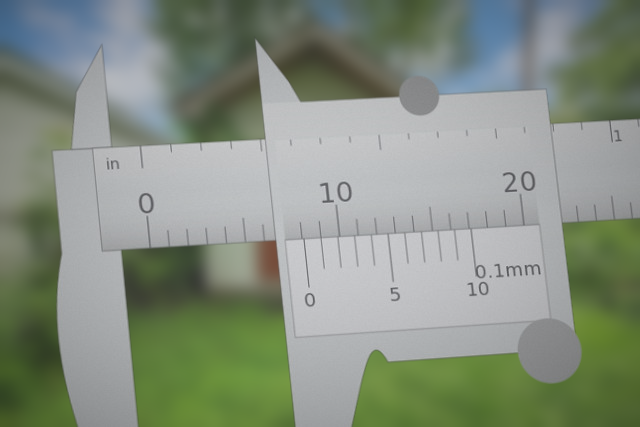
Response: **8.1** mm
